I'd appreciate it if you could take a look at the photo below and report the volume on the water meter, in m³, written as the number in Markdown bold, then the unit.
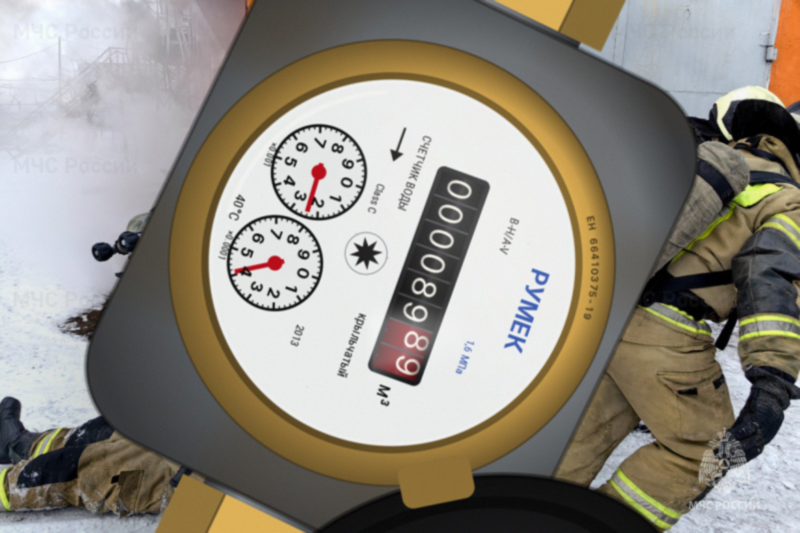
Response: **89.8924** m³
